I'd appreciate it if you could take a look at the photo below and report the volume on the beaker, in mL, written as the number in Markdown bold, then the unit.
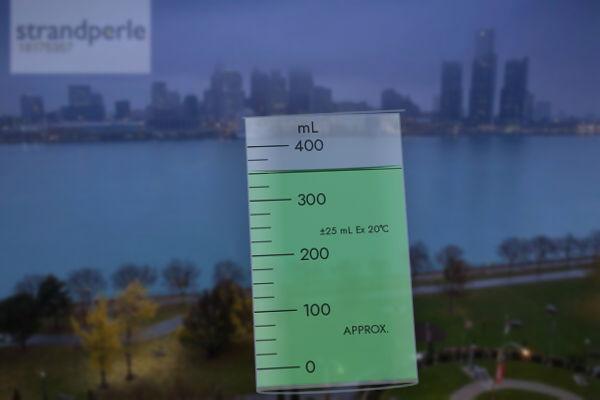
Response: **350** mL
